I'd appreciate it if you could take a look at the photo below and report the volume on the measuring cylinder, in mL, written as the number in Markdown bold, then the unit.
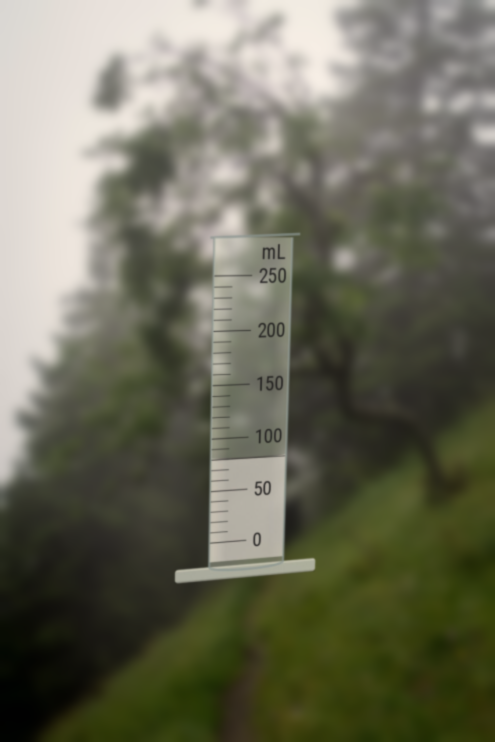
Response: **80** mL
